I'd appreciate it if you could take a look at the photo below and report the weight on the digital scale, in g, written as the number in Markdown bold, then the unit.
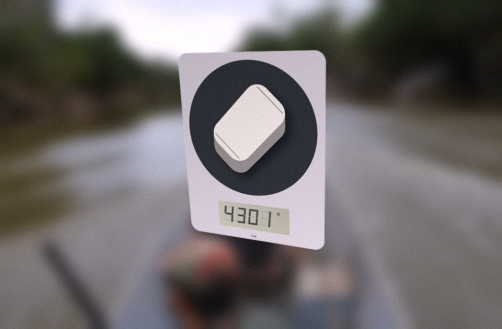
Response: **4301** g
